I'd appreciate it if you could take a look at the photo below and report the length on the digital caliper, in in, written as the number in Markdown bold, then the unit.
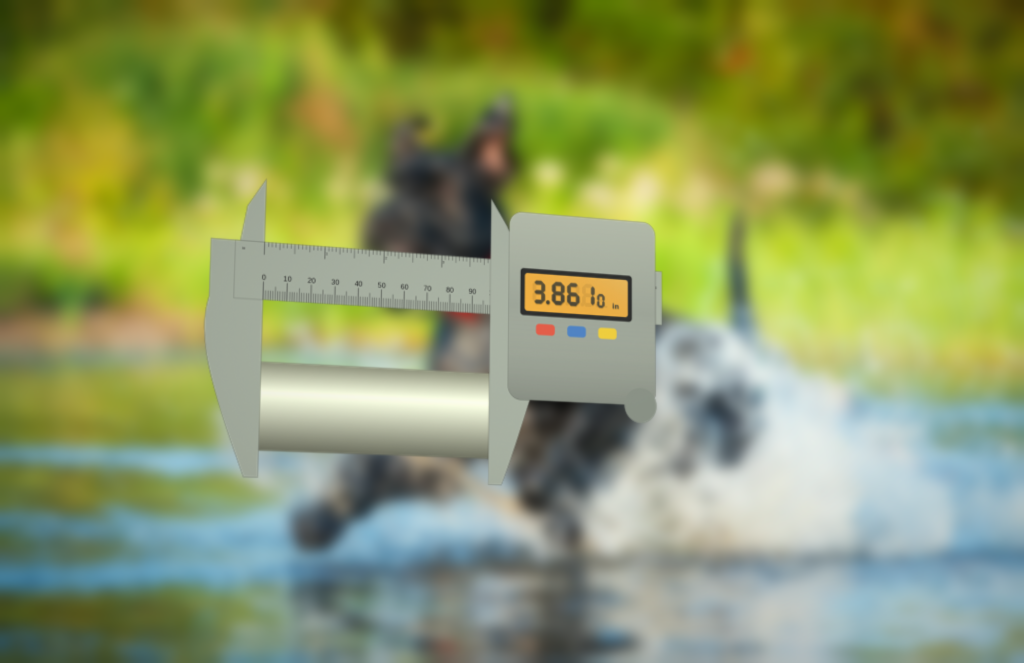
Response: **3.8610** in
